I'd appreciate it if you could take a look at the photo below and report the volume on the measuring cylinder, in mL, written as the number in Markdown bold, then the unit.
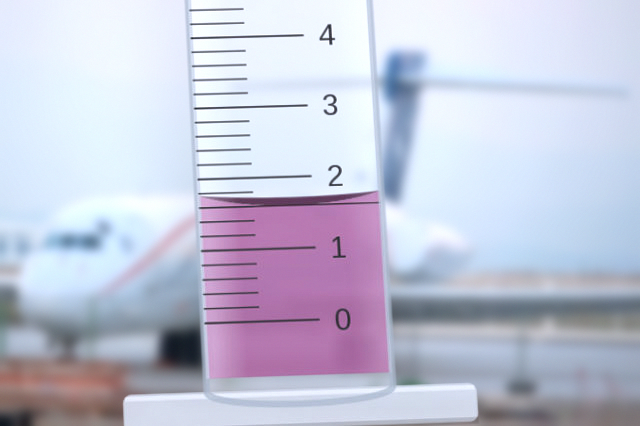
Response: **1.6** mL
